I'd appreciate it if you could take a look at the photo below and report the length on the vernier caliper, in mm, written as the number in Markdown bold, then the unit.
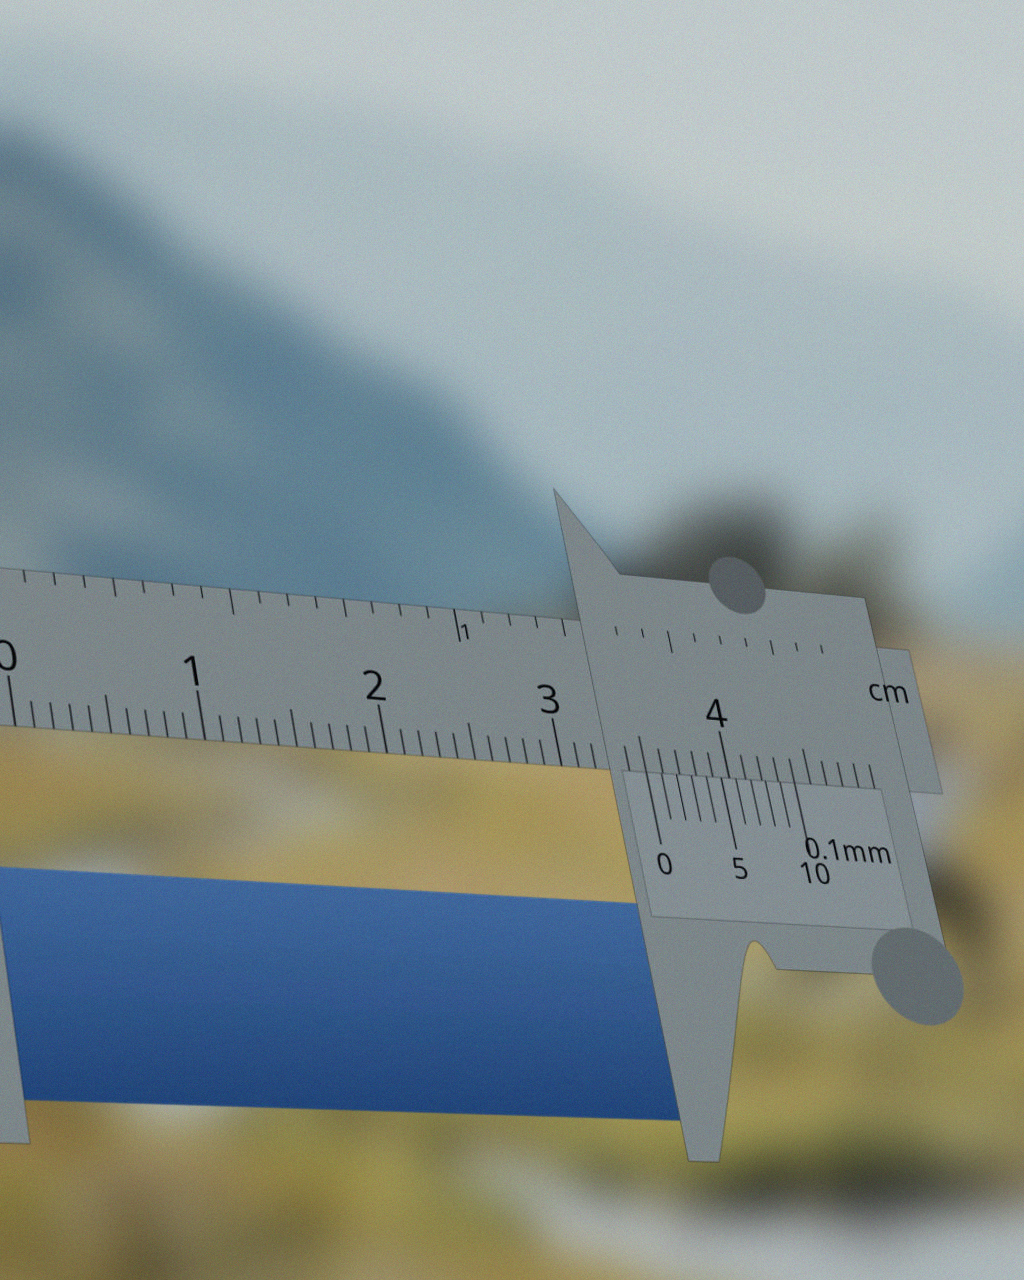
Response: **35.0** mm
